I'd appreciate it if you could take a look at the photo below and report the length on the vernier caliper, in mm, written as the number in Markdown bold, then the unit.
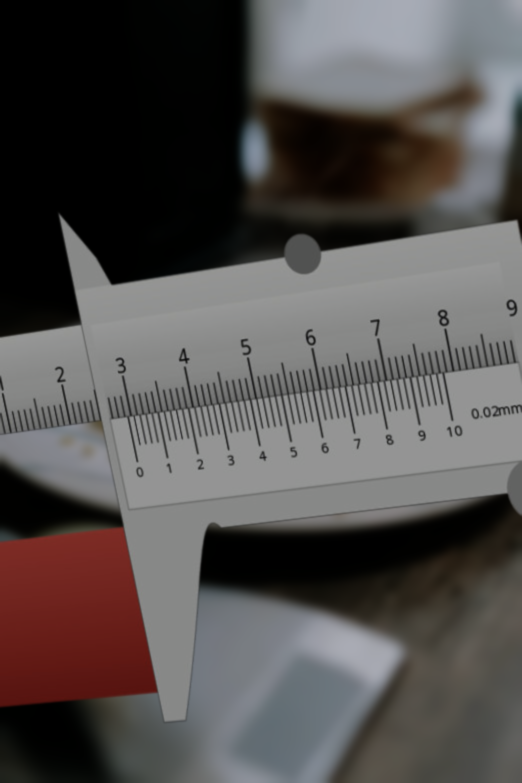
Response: **29.5** mm
